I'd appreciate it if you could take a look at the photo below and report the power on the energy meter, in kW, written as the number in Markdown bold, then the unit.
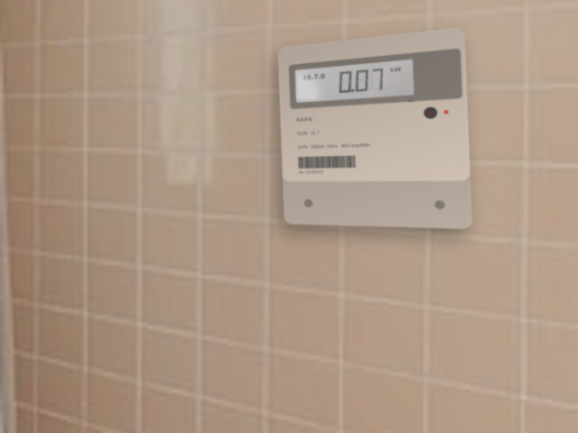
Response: **0.07** kW
